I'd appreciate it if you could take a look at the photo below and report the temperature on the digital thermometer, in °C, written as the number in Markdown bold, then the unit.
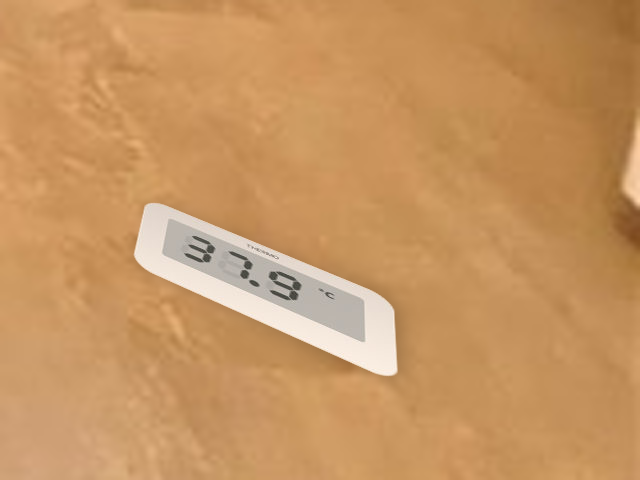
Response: **37.9** °C
